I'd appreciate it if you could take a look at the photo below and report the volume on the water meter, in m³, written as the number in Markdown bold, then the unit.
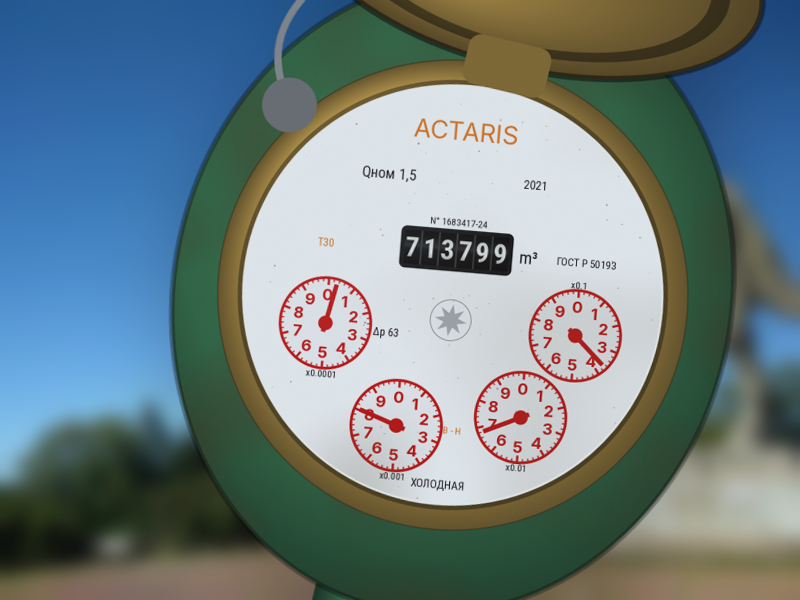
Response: **713799.3680** m³
